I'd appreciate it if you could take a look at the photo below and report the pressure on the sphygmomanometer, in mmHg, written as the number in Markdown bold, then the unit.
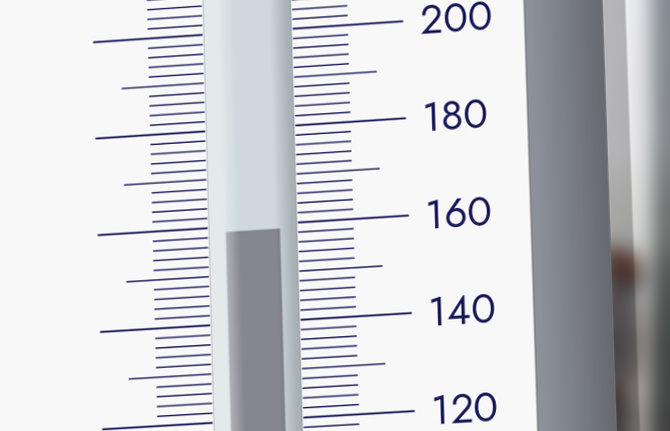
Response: **159** mmHg
